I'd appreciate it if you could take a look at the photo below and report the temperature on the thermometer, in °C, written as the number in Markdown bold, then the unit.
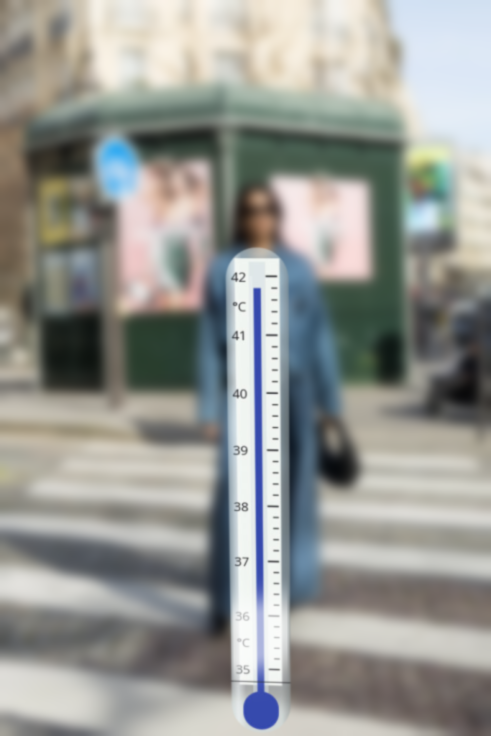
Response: **41.8** °C
